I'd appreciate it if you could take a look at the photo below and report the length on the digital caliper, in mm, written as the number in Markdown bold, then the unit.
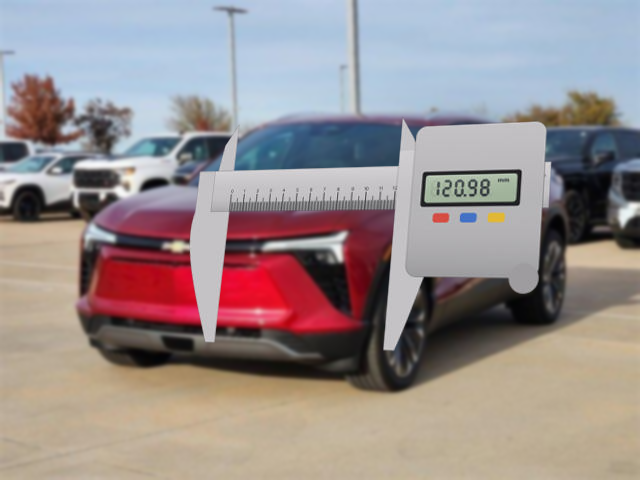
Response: **120.98** mm
